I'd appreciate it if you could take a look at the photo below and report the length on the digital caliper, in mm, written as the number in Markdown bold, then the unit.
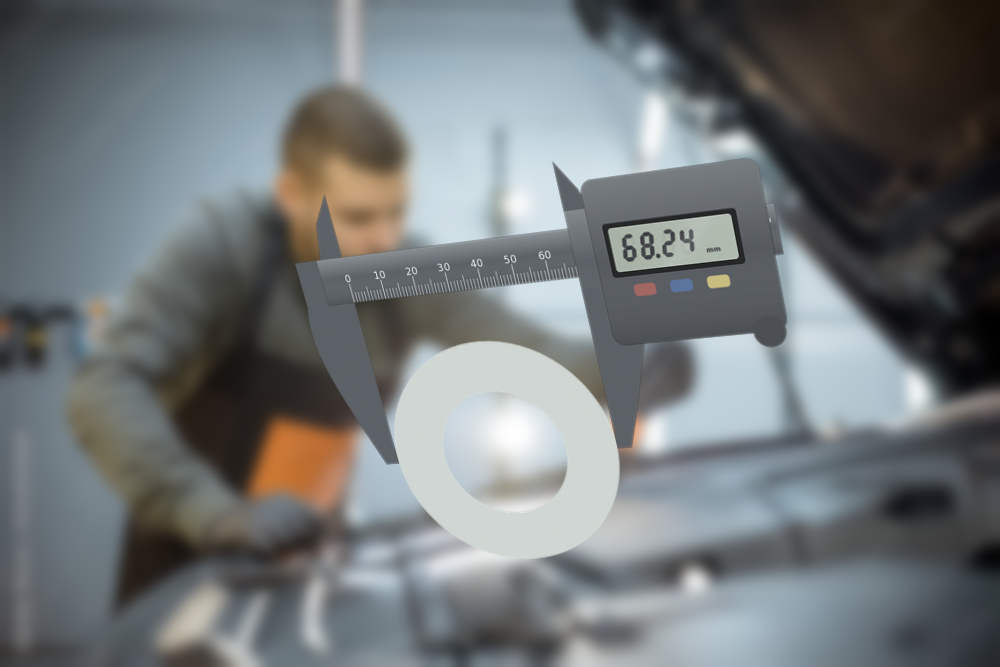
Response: **68.24** mm
